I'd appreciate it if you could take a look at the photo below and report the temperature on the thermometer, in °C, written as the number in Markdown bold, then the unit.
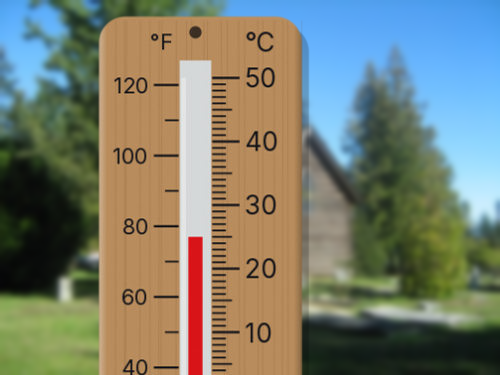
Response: **25** °C
